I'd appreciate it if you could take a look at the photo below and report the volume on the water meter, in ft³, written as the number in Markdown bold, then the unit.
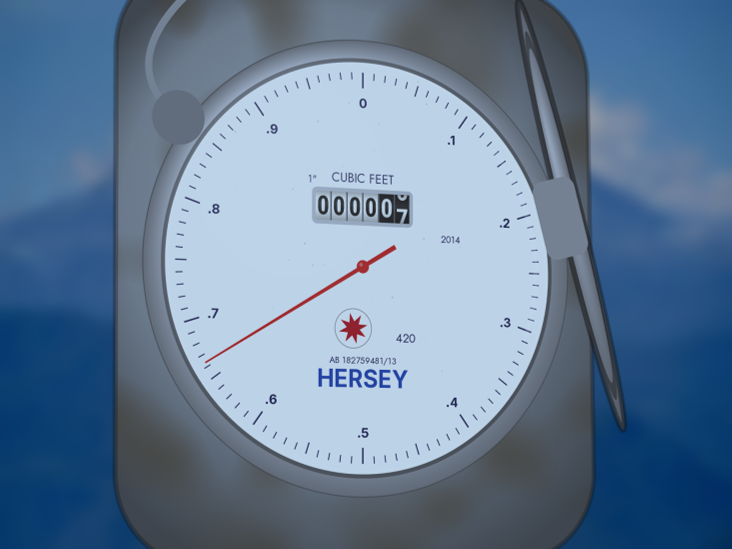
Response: **6.66** ft³
